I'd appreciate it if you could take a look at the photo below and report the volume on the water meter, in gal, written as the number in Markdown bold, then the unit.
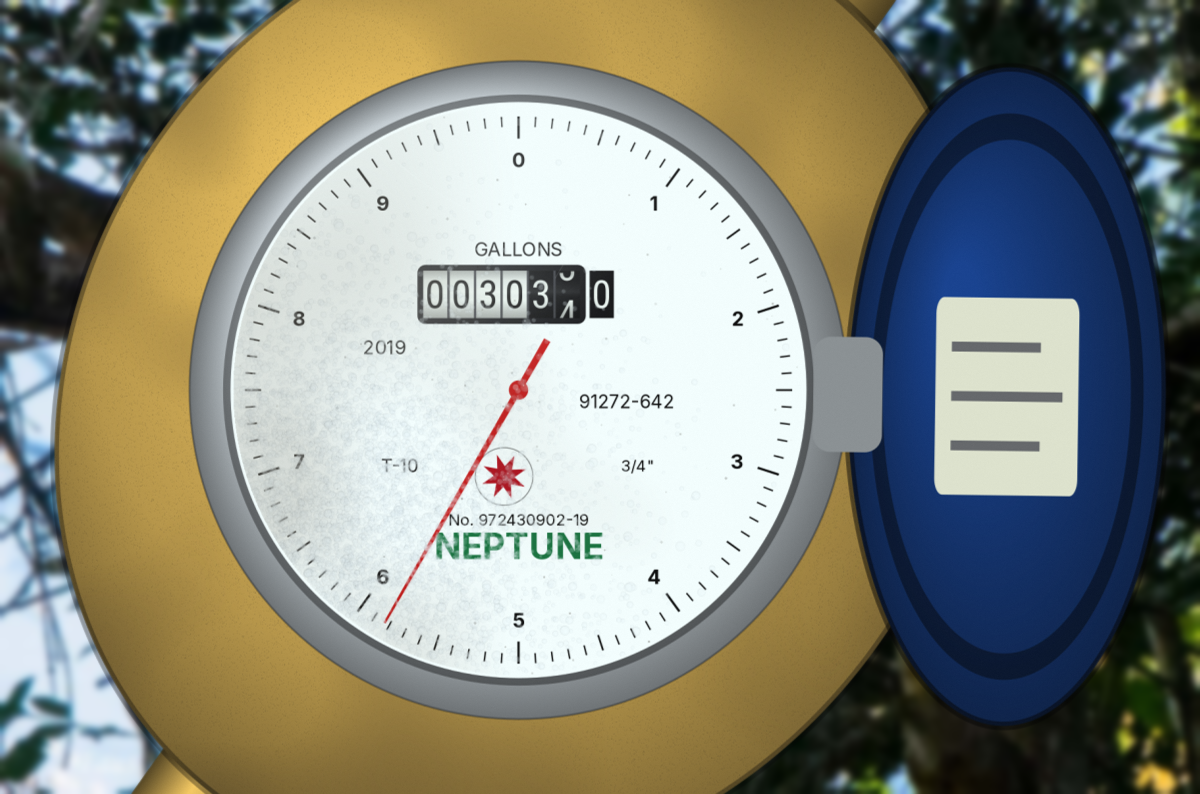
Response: **30335.8** gal
